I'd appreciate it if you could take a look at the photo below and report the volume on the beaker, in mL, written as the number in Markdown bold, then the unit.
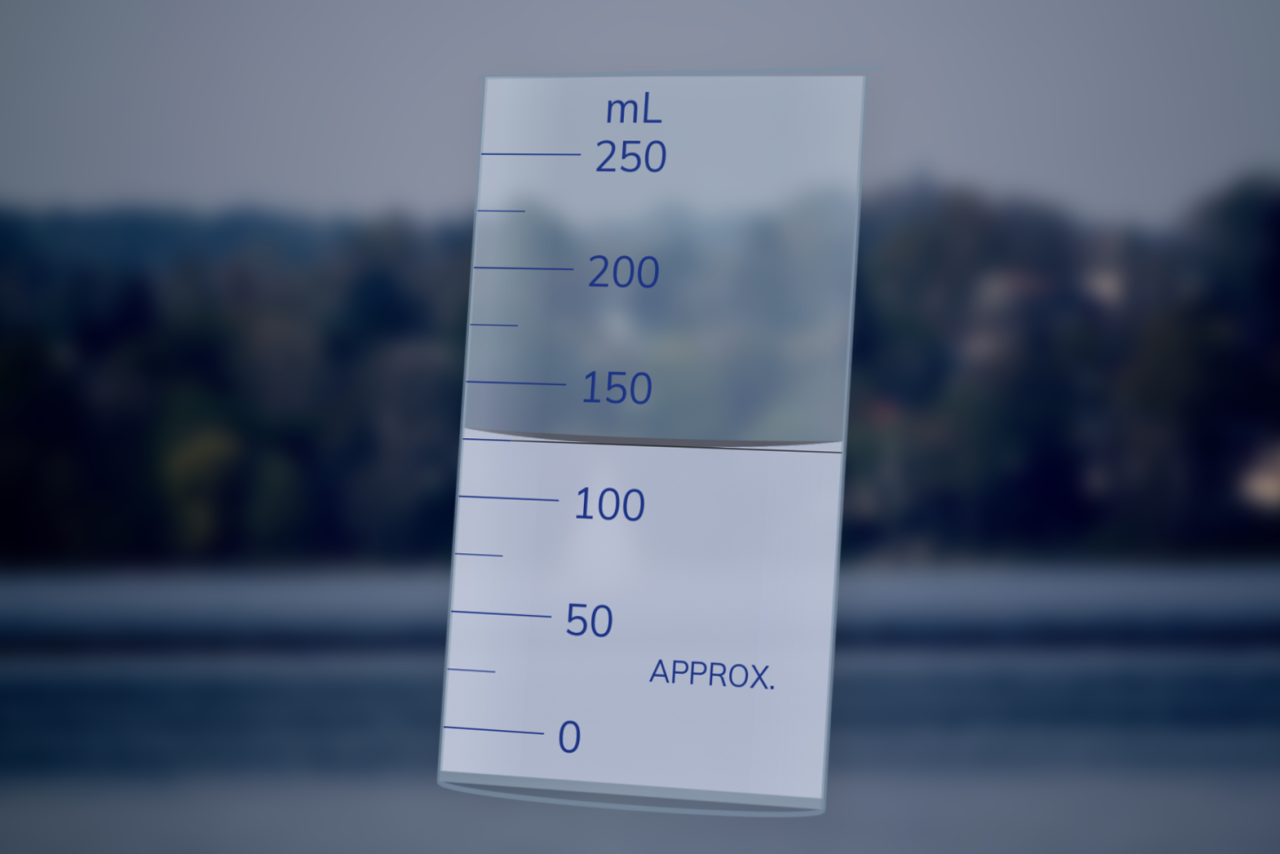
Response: **125** mL
